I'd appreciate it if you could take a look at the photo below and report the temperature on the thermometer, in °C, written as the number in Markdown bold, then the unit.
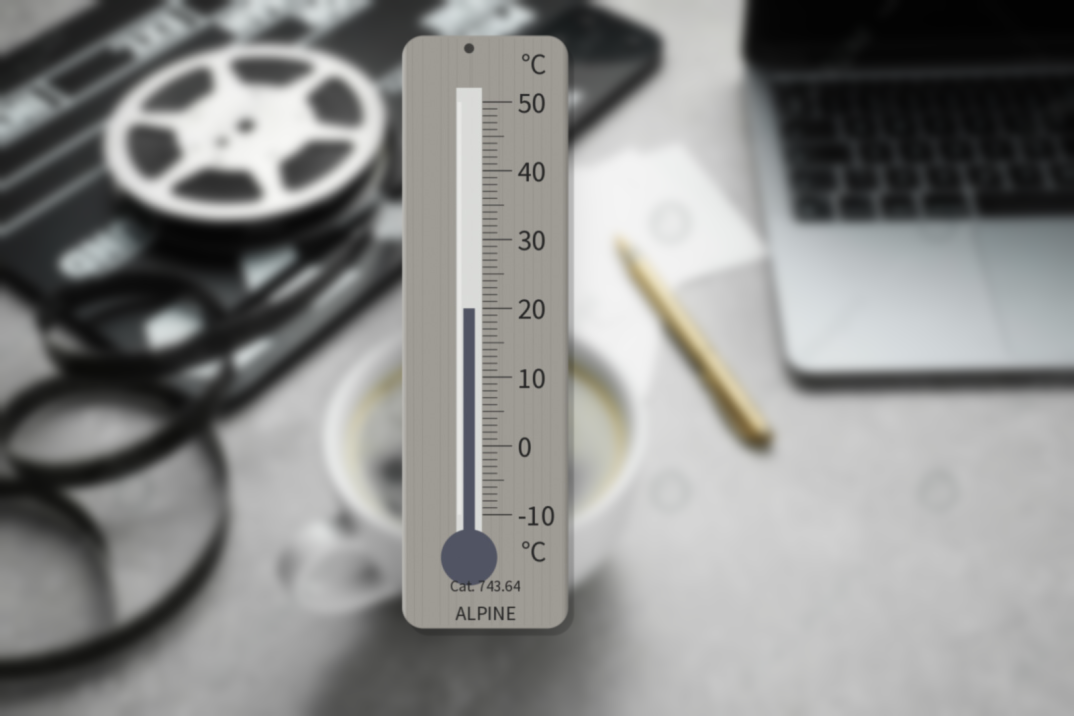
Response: **20** °C
